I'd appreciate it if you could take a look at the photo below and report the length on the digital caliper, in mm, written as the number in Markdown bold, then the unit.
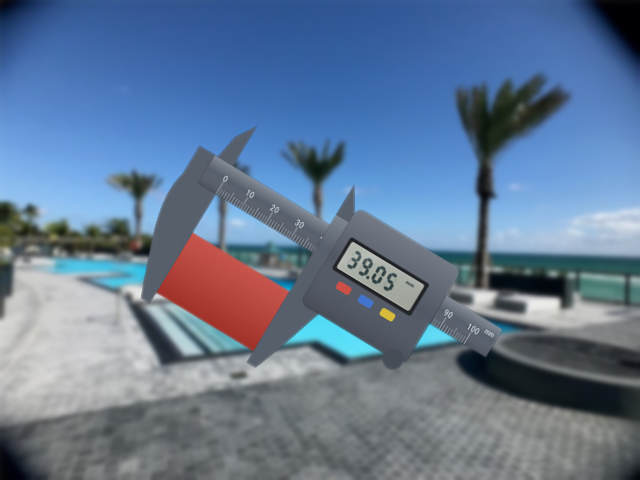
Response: **39.05** mm
